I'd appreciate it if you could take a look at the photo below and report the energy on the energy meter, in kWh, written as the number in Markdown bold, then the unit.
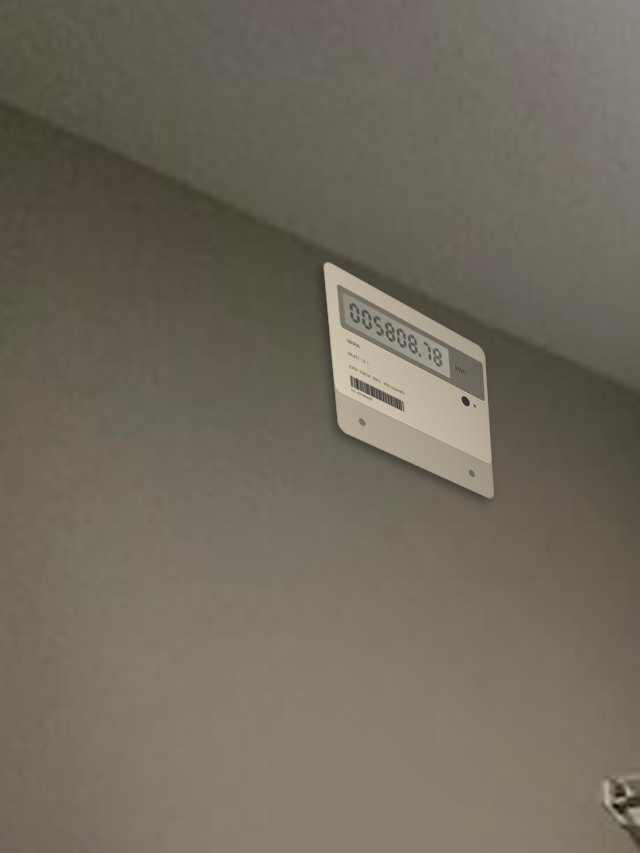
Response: **5808.78** kWh
